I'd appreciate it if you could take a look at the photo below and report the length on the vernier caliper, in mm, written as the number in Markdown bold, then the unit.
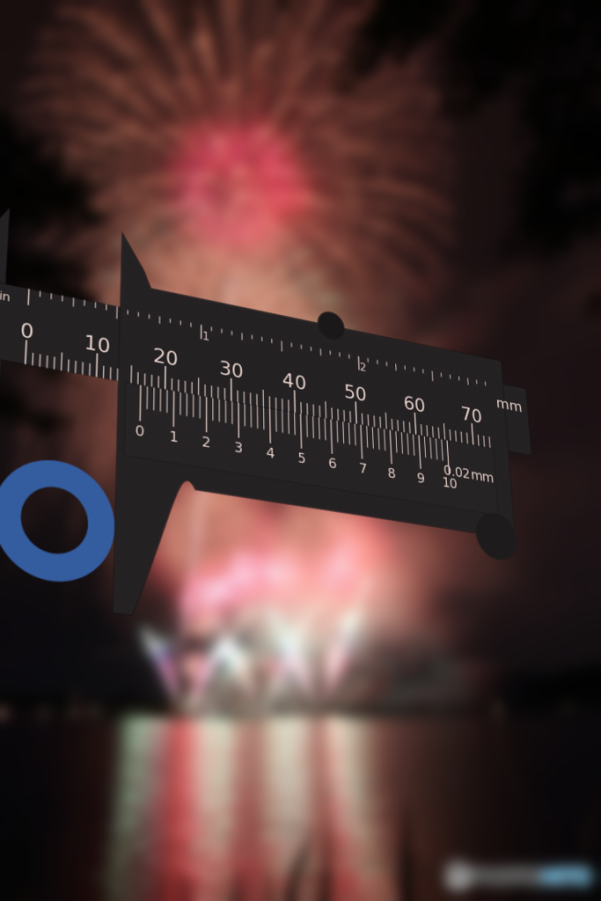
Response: **16.4** mm
